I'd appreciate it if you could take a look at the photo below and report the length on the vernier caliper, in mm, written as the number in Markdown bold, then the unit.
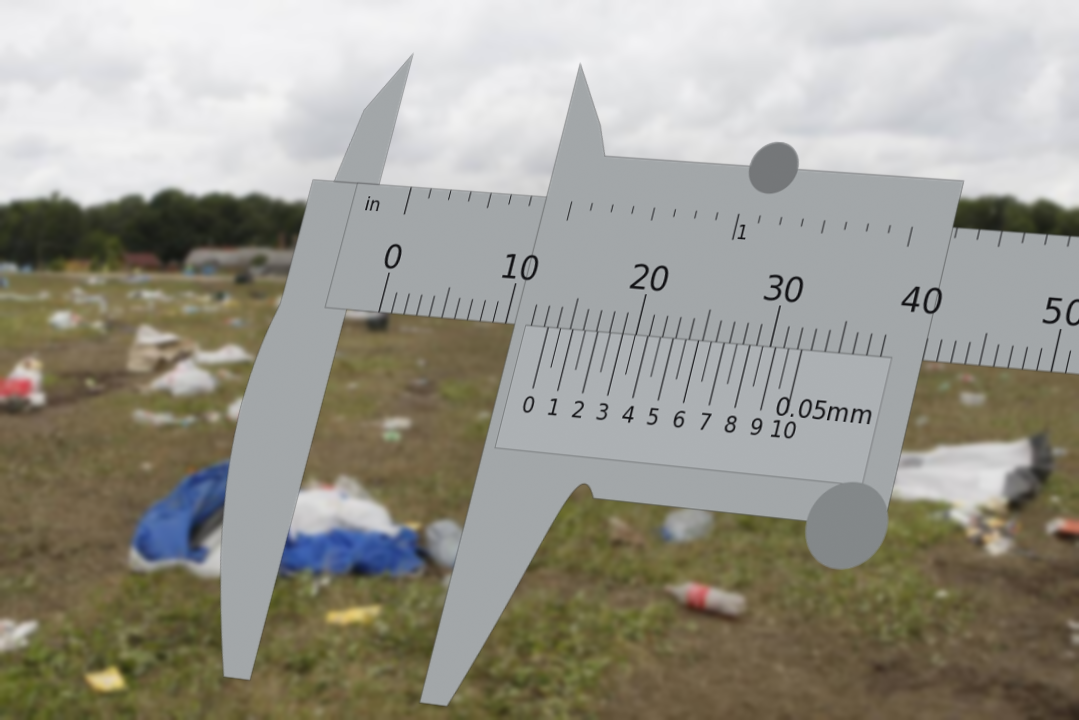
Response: **13.3** mm
